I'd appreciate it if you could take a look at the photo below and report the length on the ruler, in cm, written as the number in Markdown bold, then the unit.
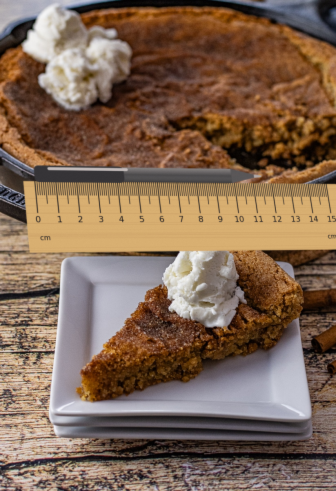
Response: **11.5** cm
